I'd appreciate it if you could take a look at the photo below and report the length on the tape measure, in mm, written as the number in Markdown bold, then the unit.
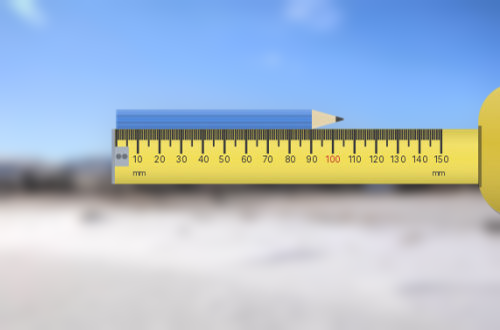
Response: **105** mm
